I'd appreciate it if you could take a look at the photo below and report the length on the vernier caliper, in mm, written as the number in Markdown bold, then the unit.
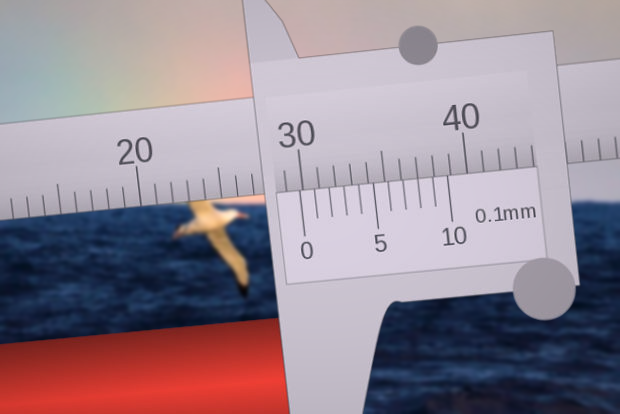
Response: **29.8** mm
